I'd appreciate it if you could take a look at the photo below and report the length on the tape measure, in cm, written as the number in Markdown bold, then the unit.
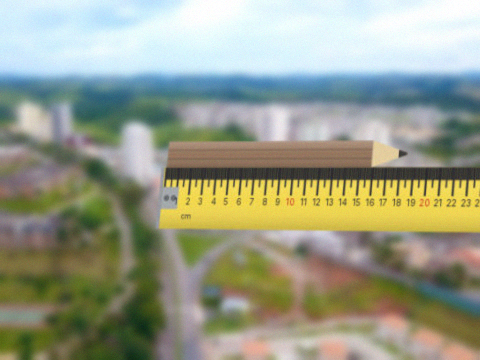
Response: **18.5** cm
